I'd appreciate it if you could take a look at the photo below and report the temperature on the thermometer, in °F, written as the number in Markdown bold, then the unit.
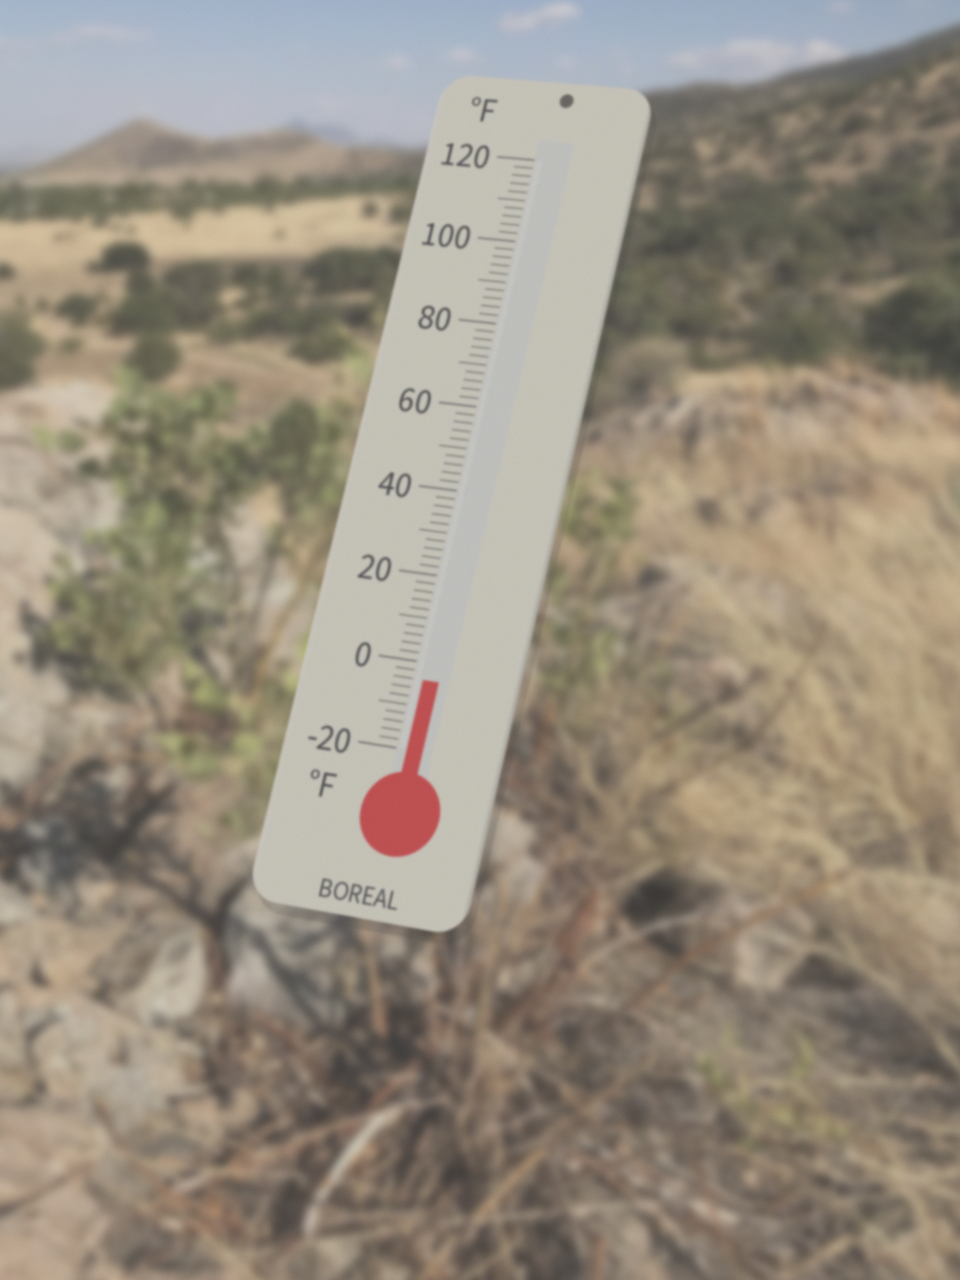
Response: **-4** °F
